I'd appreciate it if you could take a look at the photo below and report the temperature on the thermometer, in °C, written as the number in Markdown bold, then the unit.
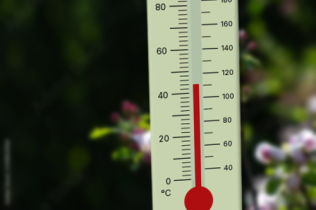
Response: **44** °C
